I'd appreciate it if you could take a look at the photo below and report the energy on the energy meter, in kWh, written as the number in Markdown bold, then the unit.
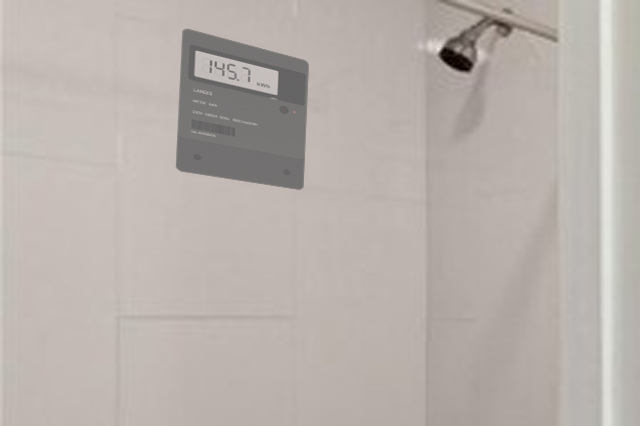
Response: **145.7** kWh
